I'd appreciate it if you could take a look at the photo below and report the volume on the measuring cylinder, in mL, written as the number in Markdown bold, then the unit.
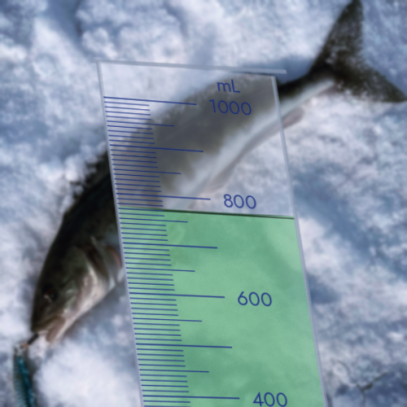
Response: **770** mL
